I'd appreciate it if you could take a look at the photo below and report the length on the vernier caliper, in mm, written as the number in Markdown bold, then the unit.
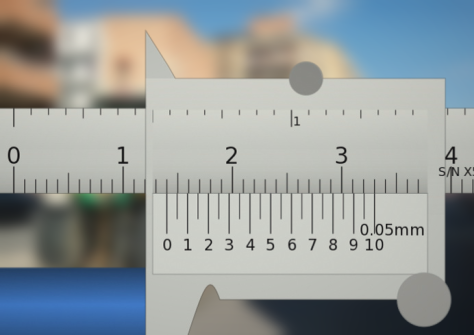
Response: **14.0** mm
